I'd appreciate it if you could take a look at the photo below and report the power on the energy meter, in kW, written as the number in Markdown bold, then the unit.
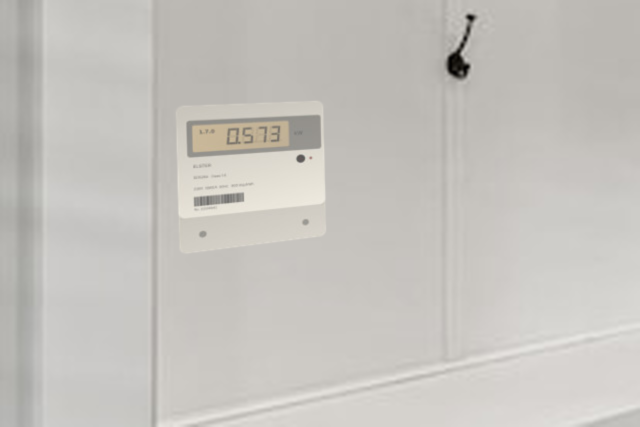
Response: **0.573** kW
